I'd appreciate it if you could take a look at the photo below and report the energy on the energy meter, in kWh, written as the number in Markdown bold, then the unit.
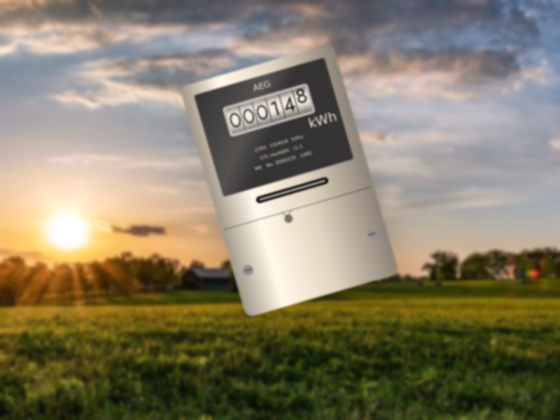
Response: **148** kWh
